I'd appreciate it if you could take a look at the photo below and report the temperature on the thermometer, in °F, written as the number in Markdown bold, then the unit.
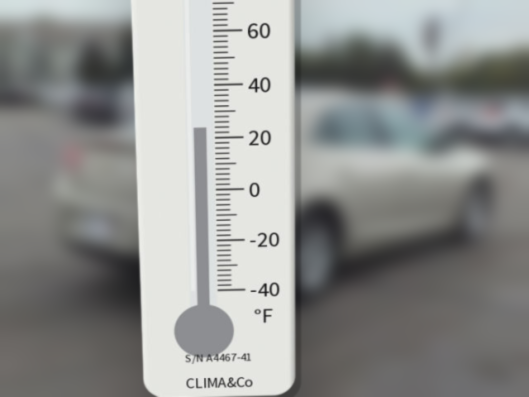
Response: **24** °F
